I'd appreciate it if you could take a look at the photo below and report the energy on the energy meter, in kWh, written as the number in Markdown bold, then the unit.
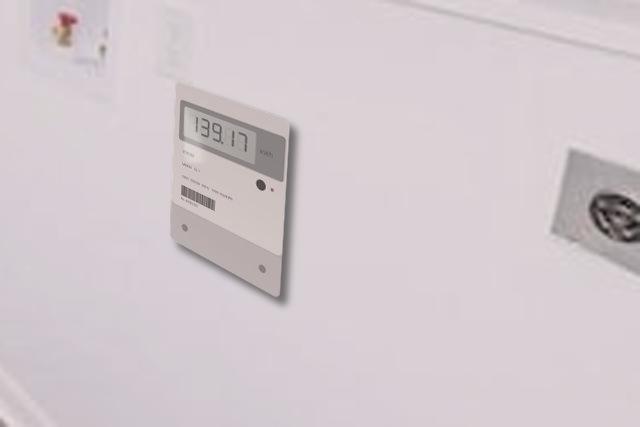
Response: **139.17** kWh
